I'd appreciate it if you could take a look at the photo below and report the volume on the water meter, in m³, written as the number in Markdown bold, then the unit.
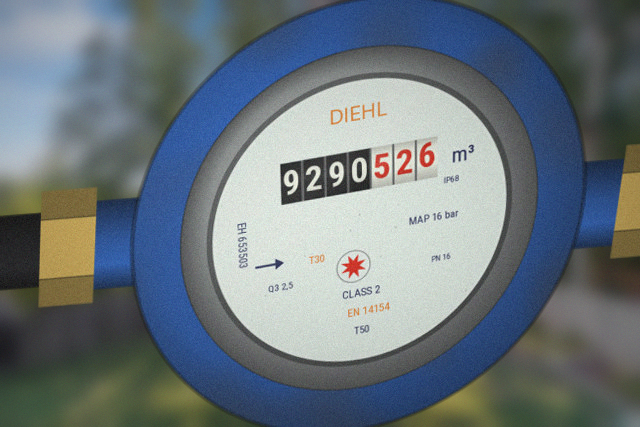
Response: **9290.526** m³
